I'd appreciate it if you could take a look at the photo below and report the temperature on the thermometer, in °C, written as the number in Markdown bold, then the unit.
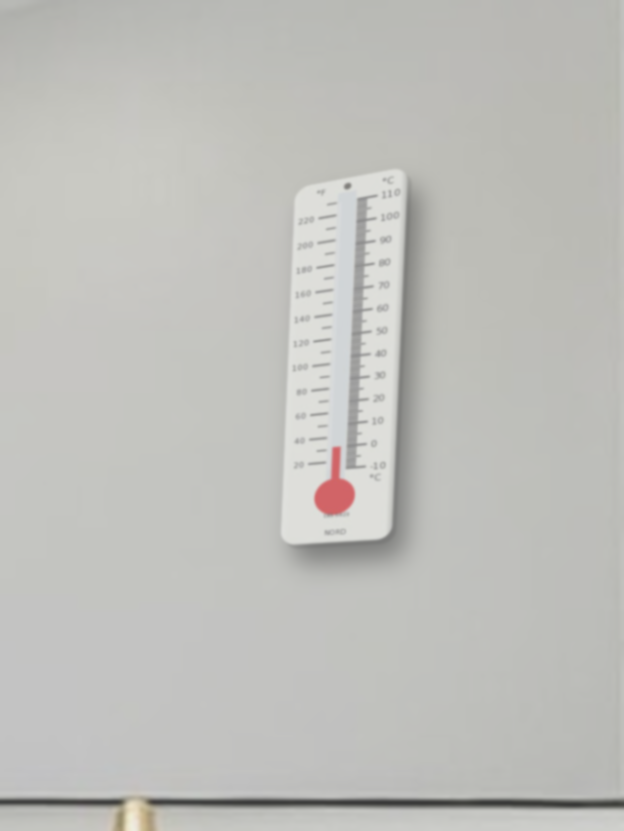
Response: **0** °C
